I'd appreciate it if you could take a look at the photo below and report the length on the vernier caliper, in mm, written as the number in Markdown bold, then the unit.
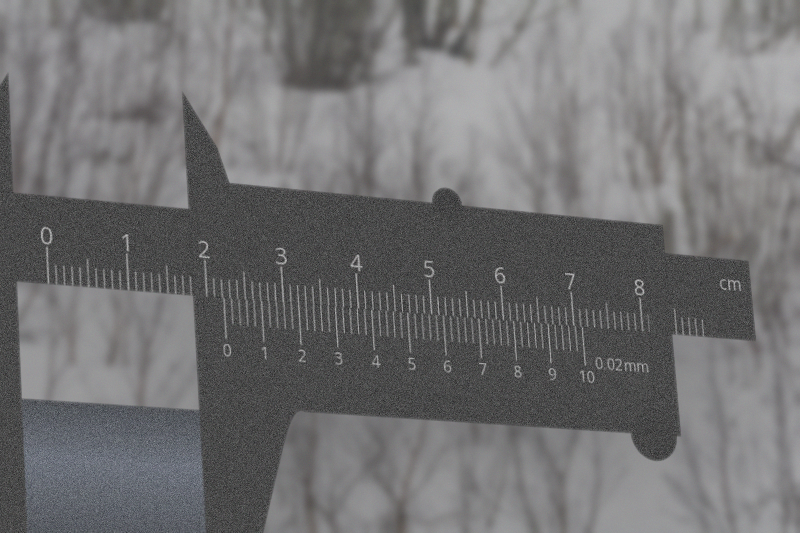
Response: **22.2** mm
